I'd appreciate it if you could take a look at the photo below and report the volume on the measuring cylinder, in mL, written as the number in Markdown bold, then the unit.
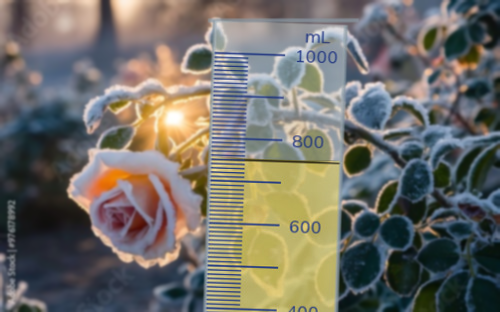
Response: **750** mL
